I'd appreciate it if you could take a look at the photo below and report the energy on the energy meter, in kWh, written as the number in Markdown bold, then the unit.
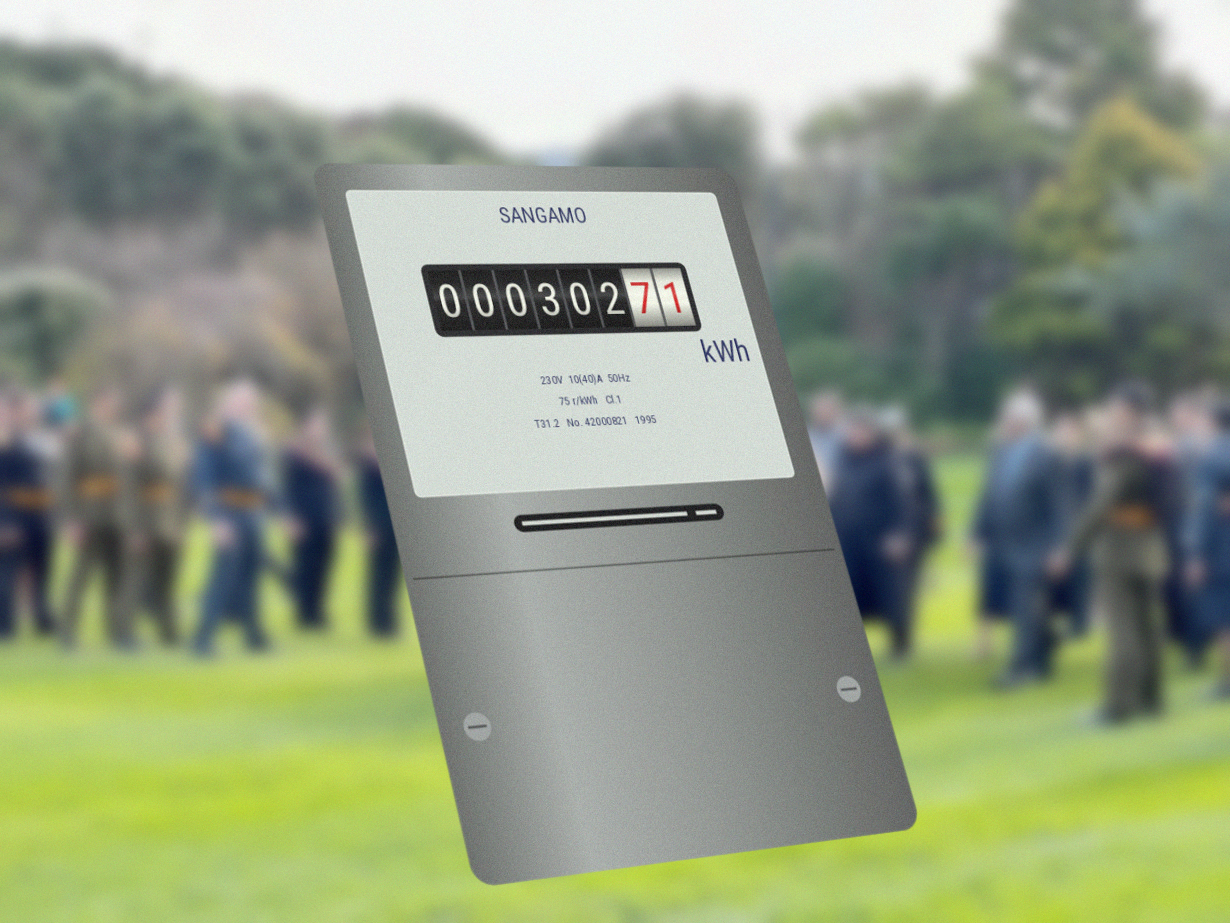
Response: **302.71** kWh
